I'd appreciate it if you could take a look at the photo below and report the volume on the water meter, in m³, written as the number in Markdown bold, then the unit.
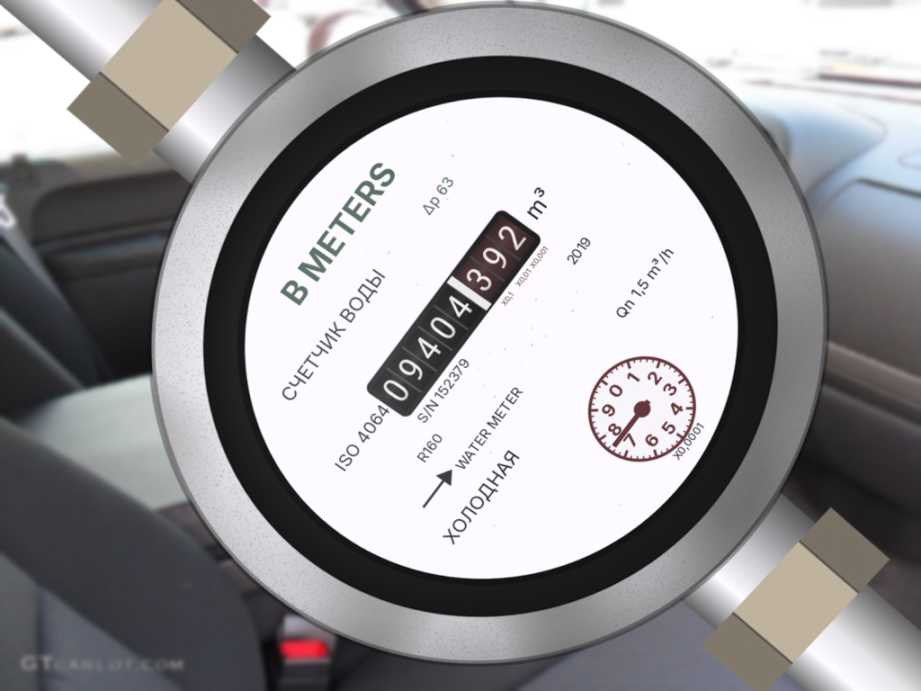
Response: **9404.3927** m³
